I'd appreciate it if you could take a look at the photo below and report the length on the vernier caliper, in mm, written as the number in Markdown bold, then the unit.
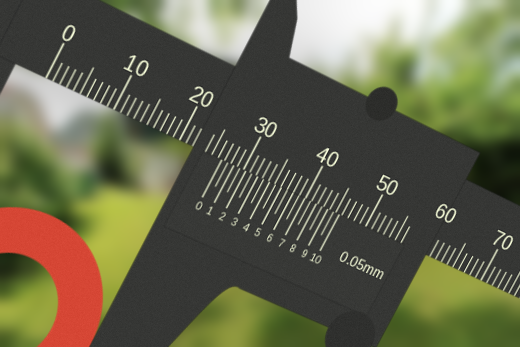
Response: **26.6** mm
